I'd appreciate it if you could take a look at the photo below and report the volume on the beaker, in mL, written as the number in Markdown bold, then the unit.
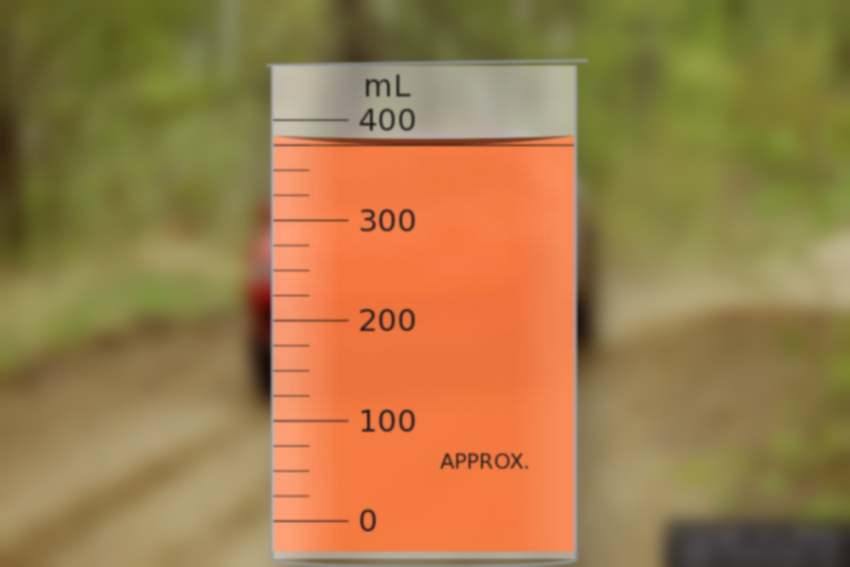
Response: **375** mL
